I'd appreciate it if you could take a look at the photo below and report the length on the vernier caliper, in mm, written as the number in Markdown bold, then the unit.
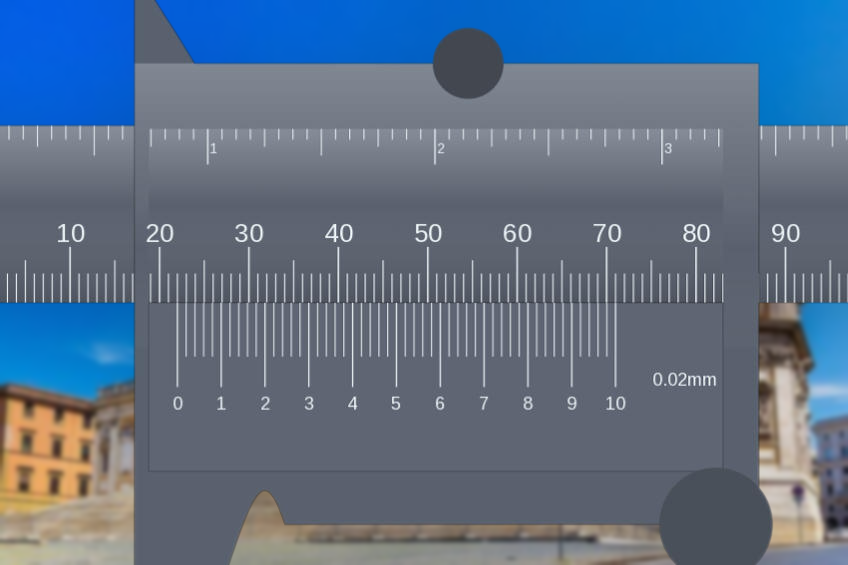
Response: **22.0** mm
